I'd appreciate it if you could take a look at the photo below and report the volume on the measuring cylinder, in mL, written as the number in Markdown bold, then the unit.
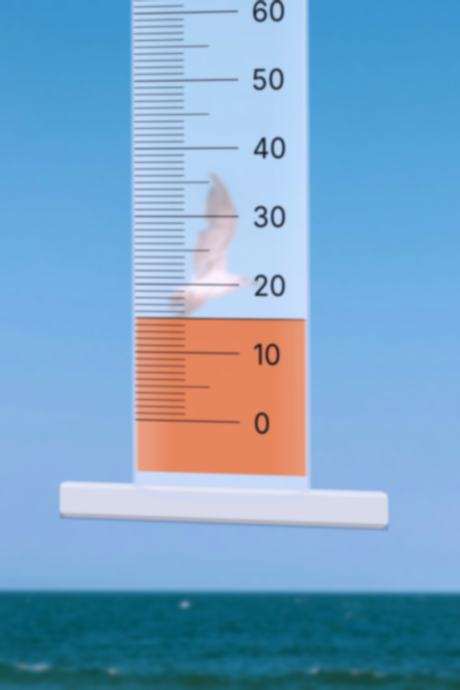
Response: **15** mL
